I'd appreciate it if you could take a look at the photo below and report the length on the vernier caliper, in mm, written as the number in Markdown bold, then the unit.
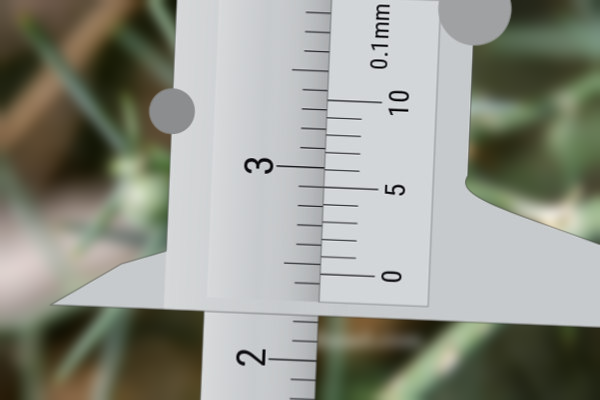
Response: **24.5** mm
